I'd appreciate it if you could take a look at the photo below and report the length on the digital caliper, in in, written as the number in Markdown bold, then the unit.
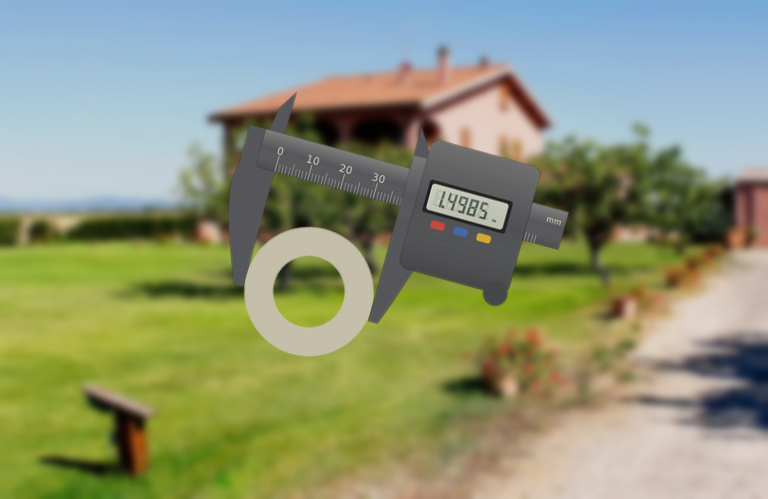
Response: **1.4985** in
